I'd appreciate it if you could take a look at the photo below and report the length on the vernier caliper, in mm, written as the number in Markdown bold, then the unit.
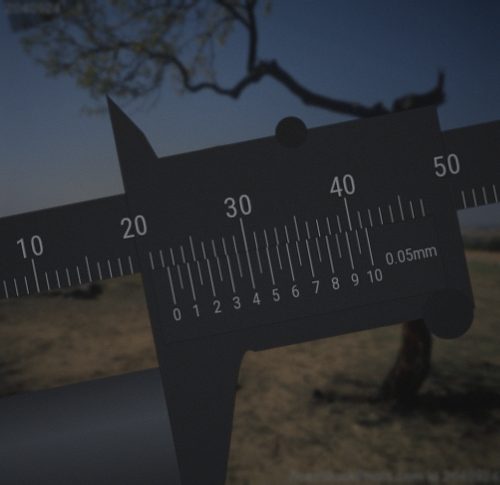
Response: **22.4** mm
